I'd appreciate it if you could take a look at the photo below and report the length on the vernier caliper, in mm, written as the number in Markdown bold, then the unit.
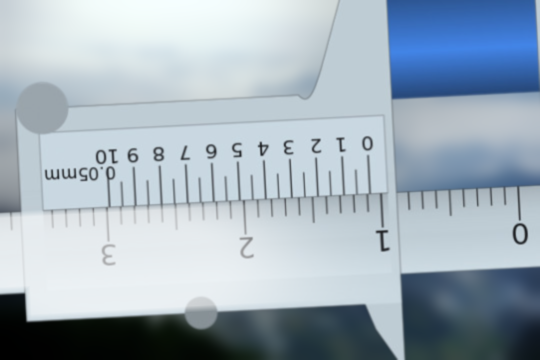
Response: **10.8** mm
